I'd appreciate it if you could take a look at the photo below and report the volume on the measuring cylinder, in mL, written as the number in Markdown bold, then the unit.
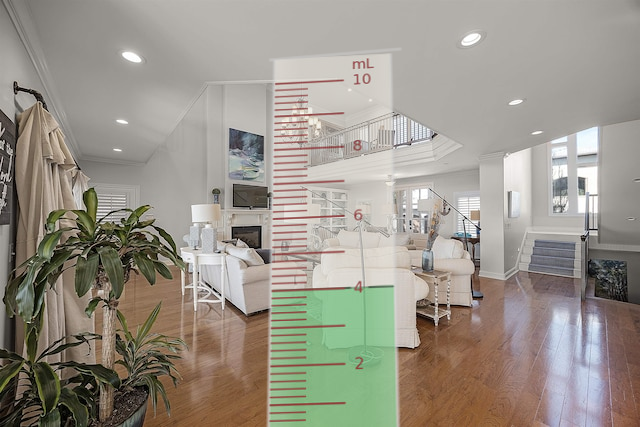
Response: **4** mL
